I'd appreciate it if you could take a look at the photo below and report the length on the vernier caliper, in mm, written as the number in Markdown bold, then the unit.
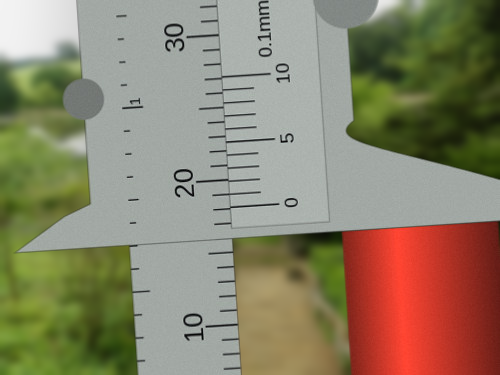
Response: **18.1** mm
